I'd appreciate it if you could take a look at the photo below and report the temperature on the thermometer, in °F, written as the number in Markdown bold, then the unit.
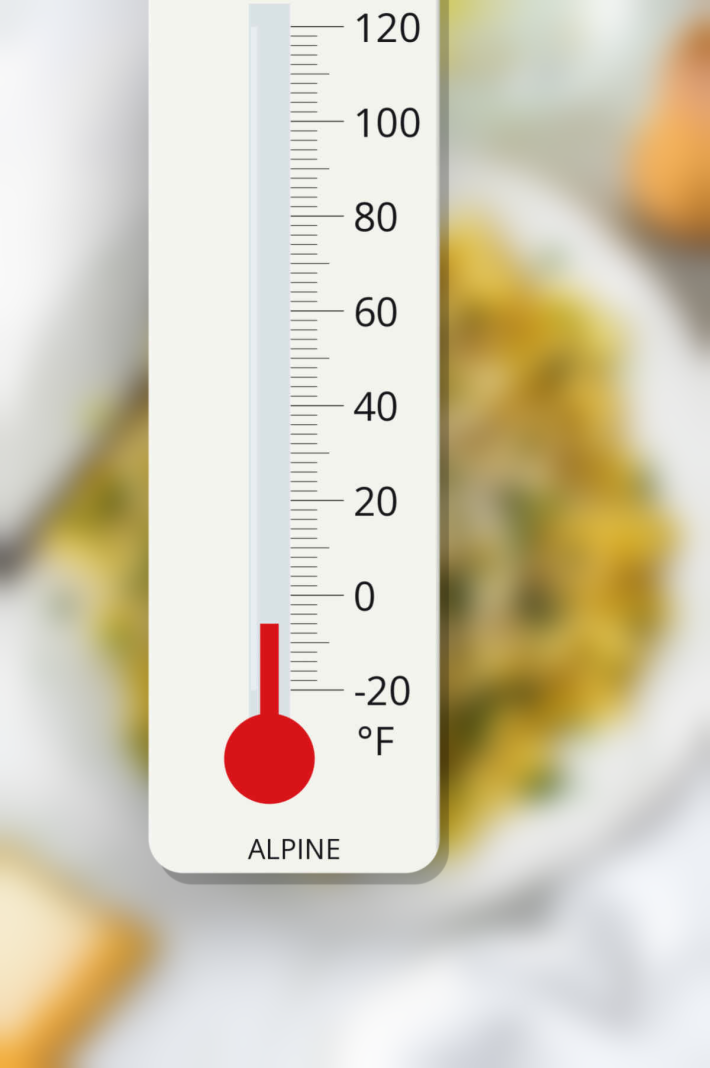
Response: **-6** °F
